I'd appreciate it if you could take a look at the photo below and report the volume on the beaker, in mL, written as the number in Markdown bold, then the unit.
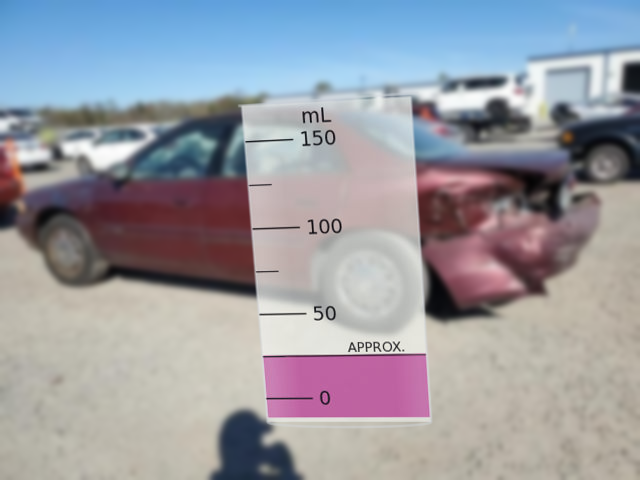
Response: **25** mL
